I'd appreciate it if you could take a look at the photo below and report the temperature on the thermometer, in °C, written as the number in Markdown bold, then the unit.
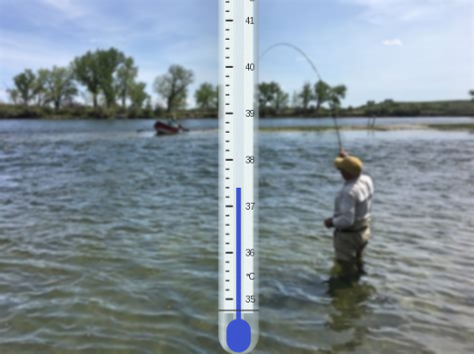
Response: **37.4** °C
